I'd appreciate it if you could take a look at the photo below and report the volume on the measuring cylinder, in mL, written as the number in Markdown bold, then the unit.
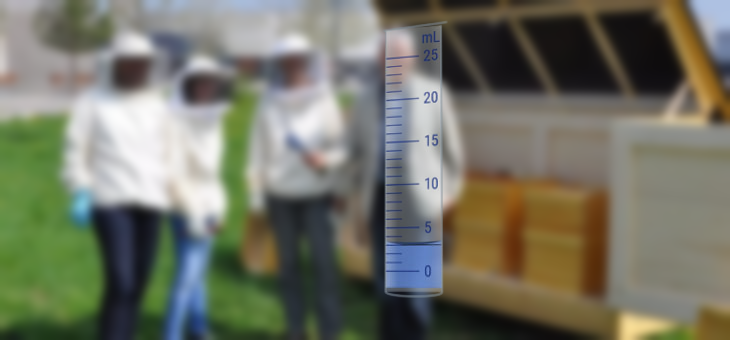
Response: **3** mL
